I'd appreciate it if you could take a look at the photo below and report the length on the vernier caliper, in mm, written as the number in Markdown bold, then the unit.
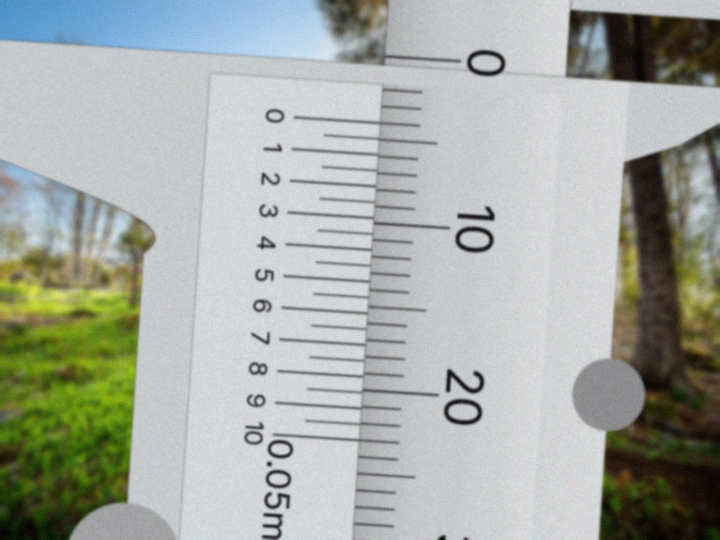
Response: **4.0** mm
